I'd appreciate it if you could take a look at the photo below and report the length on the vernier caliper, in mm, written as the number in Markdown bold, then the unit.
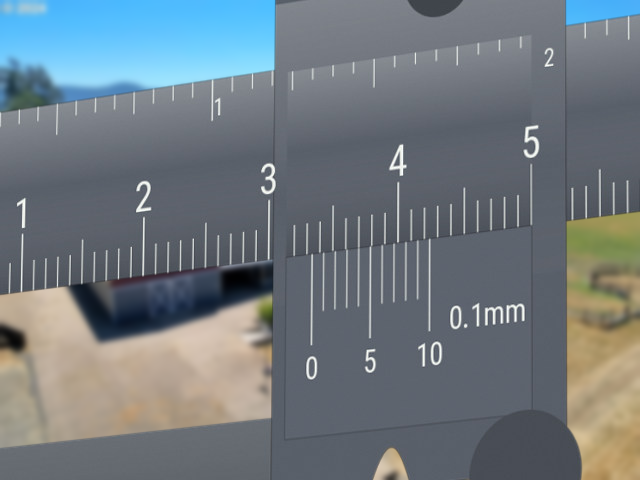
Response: **33.4** mm
